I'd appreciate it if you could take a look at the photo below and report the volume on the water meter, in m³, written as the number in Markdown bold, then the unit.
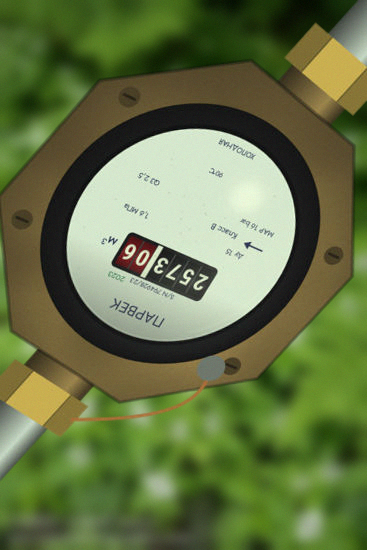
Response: **2573.06** m³
